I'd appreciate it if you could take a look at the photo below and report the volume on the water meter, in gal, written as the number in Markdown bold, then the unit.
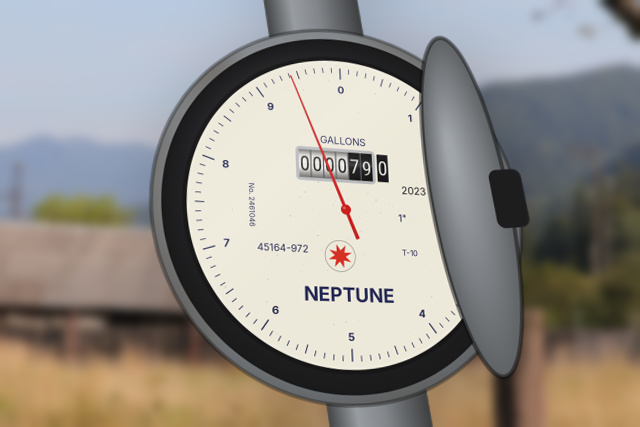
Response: **789.4** gal
